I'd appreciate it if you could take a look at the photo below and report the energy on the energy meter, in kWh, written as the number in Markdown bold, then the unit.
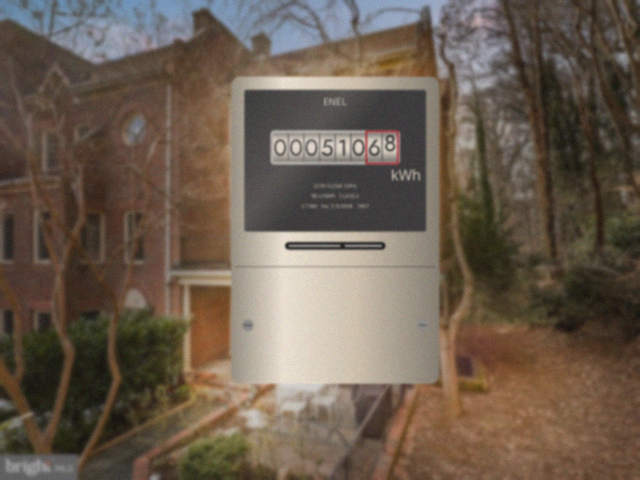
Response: **510.68** kWh
